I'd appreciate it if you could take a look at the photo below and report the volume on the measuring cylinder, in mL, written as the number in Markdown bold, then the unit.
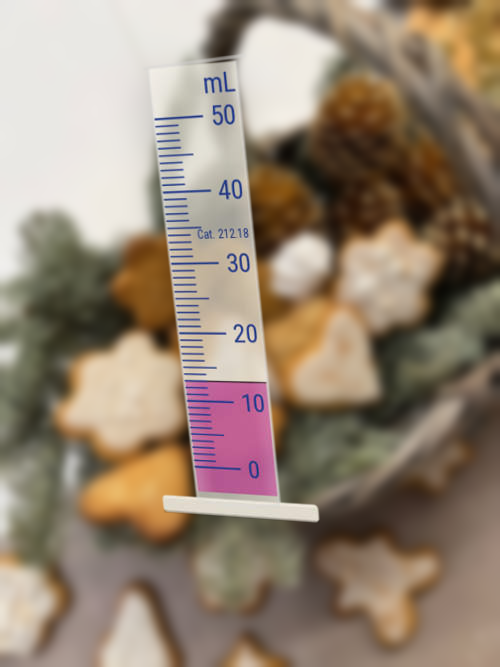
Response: **13** mL
